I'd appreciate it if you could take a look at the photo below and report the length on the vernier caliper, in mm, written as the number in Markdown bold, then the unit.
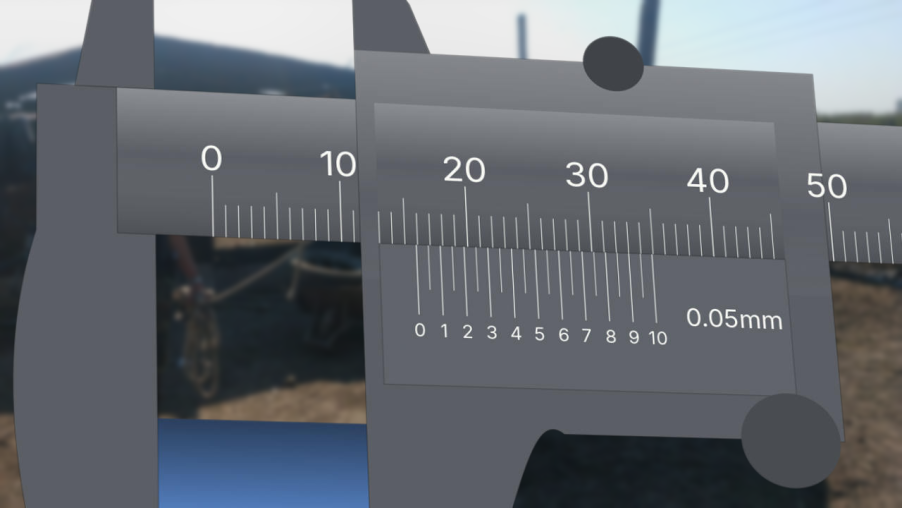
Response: **15.9** mm
